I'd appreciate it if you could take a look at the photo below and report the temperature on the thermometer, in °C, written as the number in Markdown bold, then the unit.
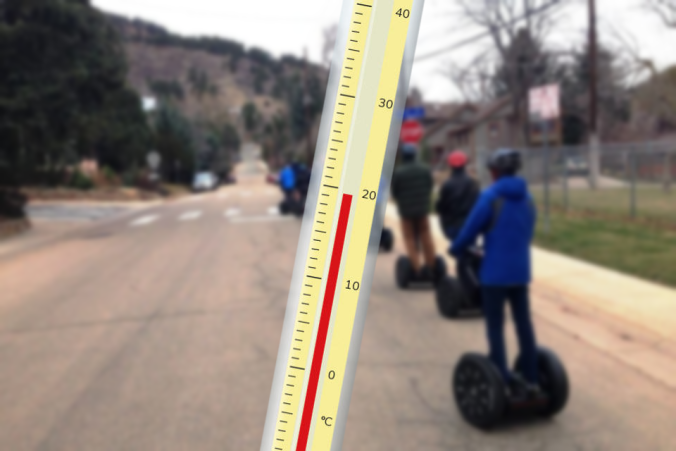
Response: **19.5** °C
